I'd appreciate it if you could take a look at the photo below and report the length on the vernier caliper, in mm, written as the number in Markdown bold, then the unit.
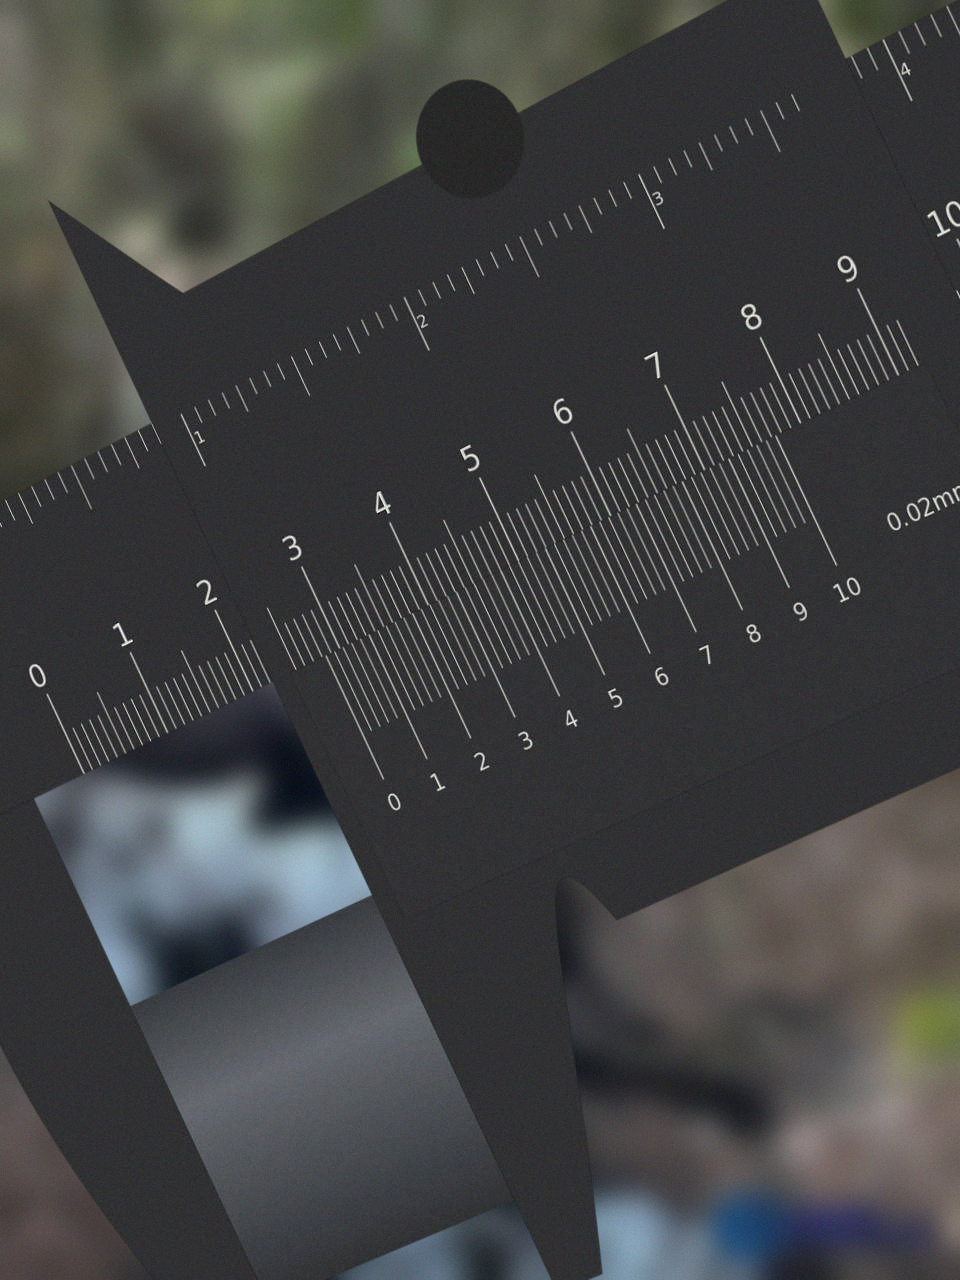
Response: **28.4** mm
